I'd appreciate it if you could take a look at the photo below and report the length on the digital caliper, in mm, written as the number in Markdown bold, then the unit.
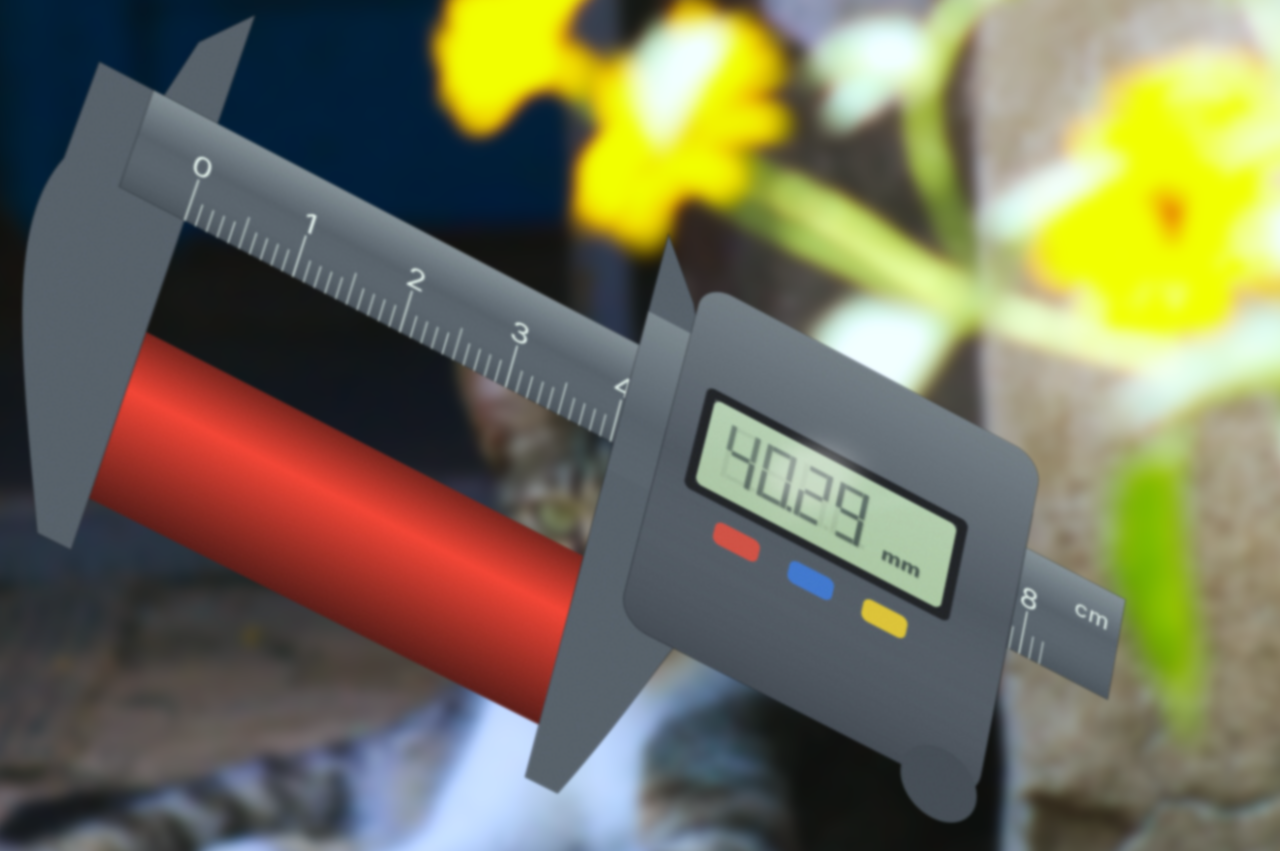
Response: **40.29** mm
